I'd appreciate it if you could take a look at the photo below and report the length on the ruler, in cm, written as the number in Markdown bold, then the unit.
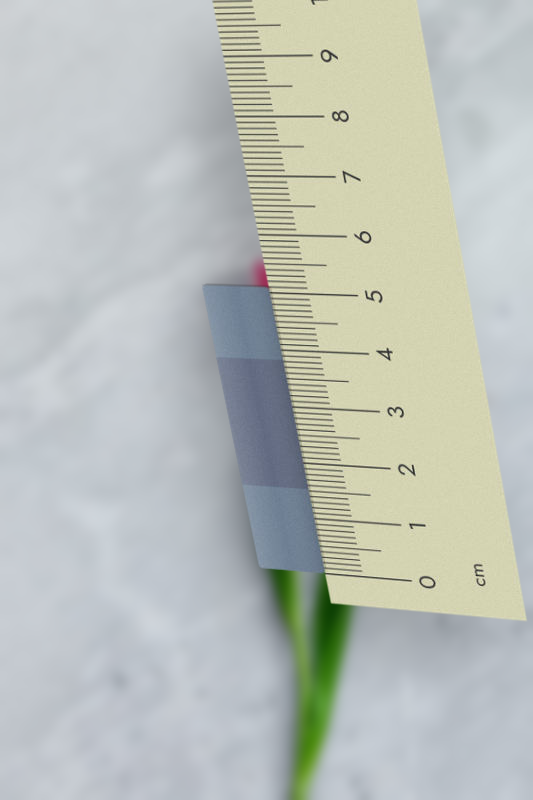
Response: **5.1** cm
